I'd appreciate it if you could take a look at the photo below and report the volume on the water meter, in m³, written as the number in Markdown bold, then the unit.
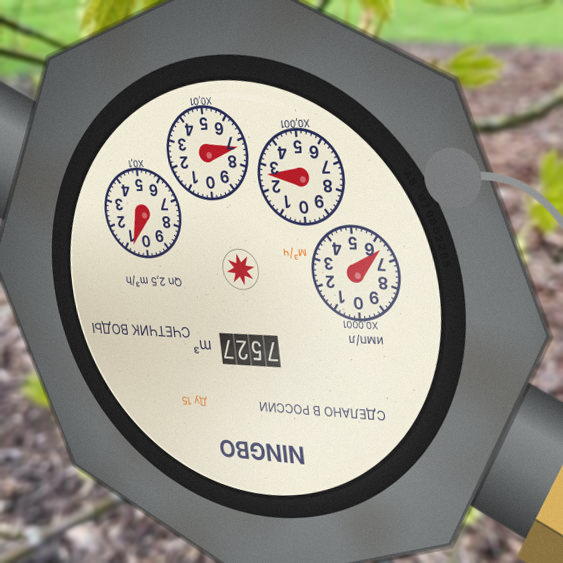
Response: **7527.0726** m³
